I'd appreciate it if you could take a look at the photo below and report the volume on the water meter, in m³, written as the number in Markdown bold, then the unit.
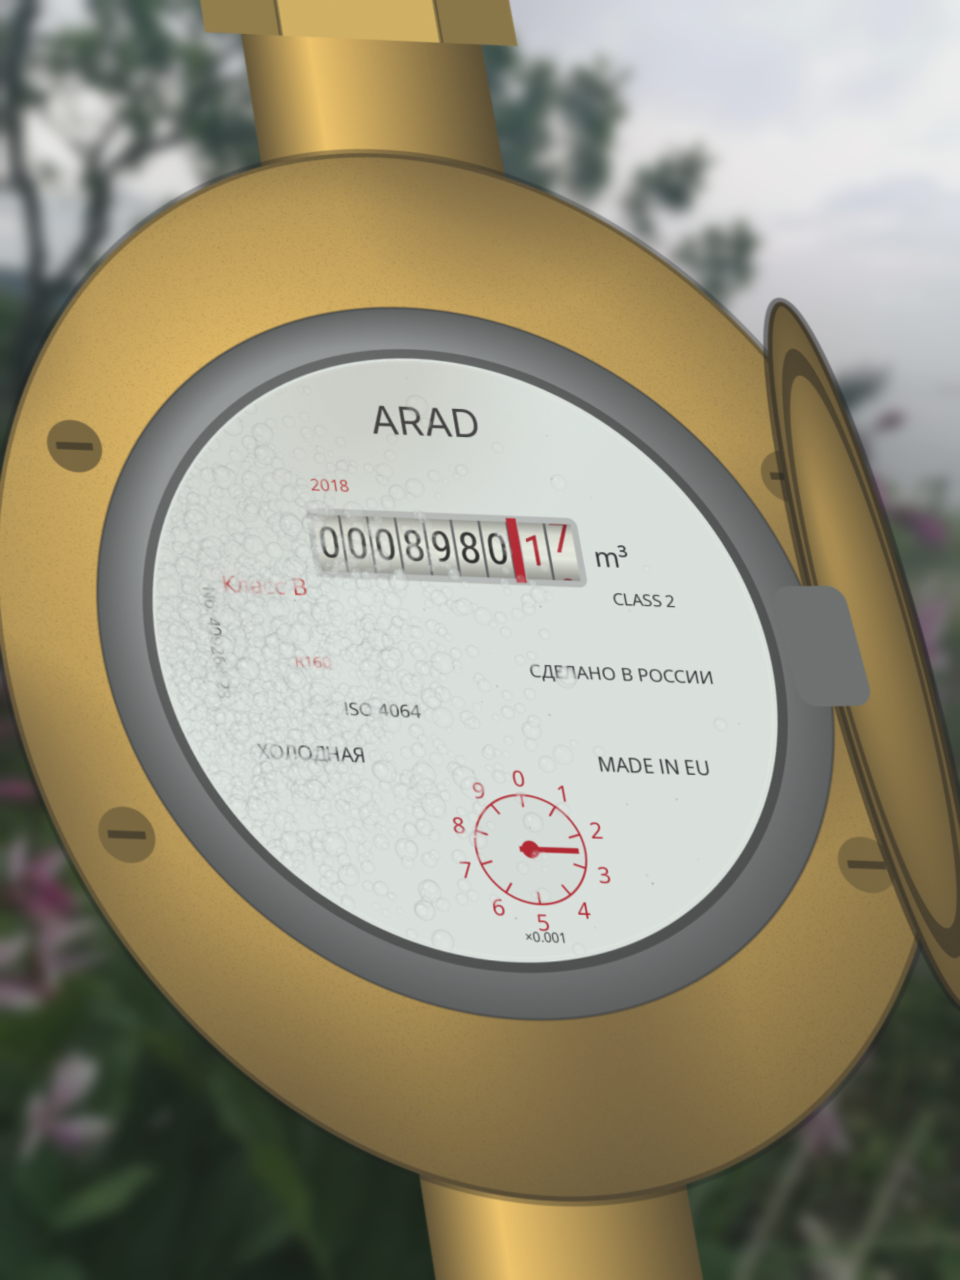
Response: **8980.172** m³
